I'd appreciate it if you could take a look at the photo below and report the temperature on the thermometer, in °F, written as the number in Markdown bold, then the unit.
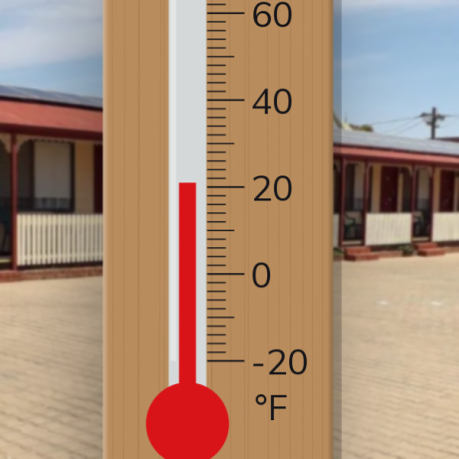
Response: **21** °F
